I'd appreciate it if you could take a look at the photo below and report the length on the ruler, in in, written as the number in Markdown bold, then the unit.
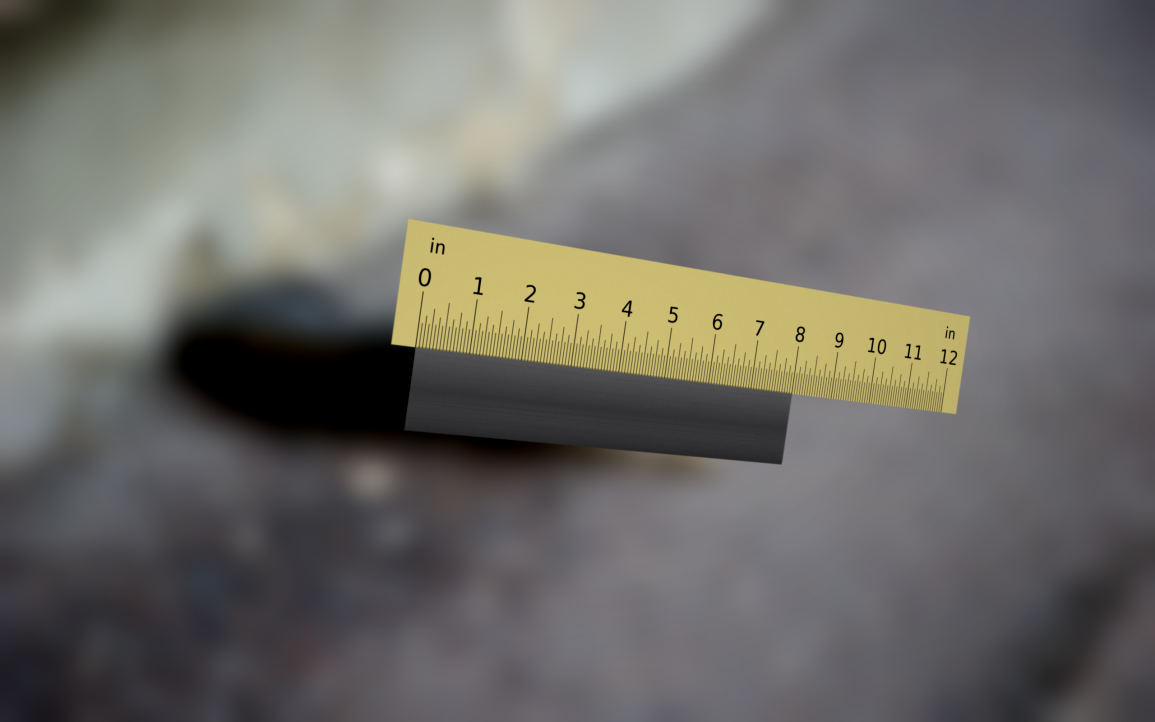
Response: **8** in
